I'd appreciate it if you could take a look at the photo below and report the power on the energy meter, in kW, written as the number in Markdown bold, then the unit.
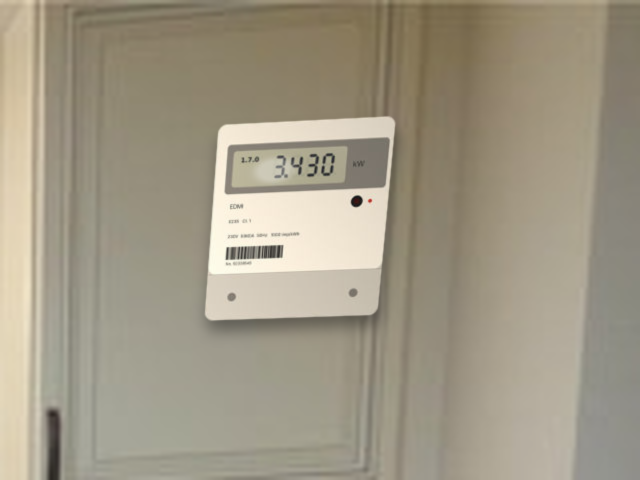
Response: **3.430** kW
